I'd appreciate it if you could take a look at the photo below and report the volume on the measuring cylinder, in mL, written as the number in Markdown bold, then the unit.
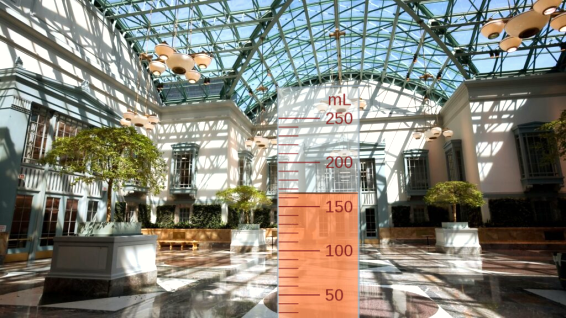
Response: **165** mL
